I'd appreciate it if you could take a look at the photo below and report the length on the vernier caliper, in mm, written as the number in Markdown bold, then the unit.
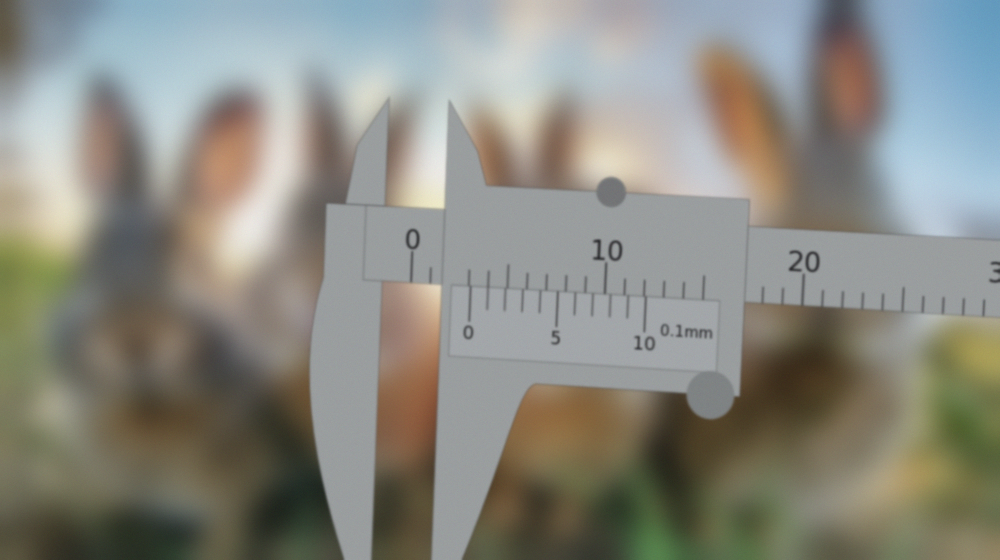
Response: **3.1** mm
